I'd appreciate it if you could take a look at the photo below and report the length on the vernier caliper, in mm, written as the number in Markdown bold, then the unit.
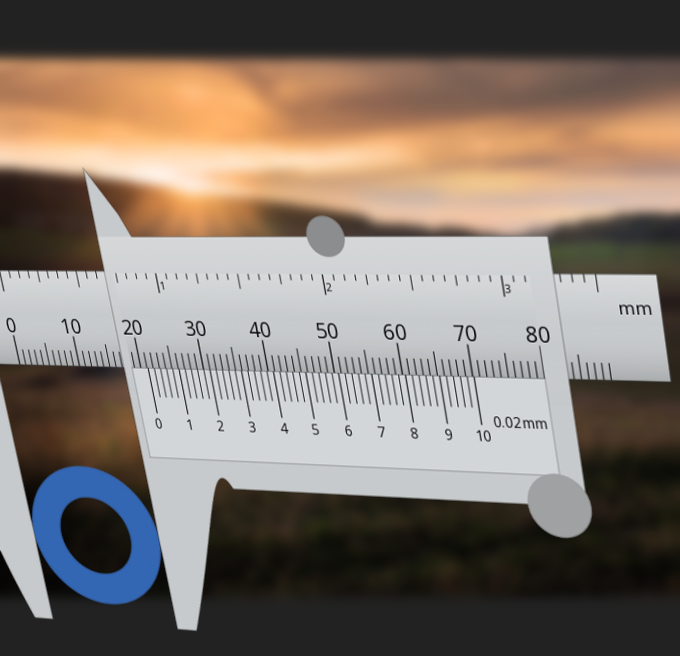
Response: **21.2** mm
